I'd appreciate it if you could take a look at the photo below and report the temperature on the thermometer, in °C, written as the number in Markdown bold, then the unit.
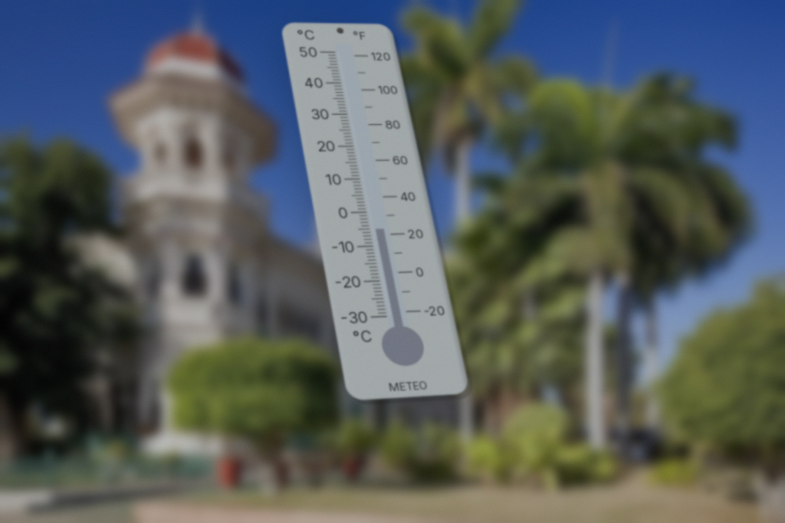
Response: **-5** °C
